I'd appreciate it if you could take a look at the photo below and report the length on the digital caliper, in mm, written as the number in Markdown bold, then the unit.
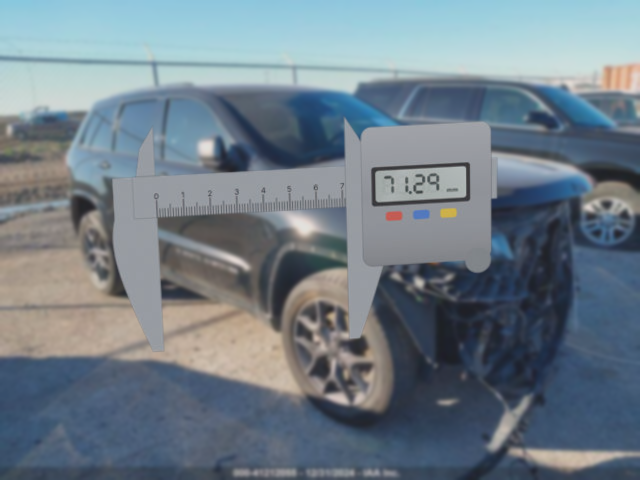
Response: **71.29** mm
